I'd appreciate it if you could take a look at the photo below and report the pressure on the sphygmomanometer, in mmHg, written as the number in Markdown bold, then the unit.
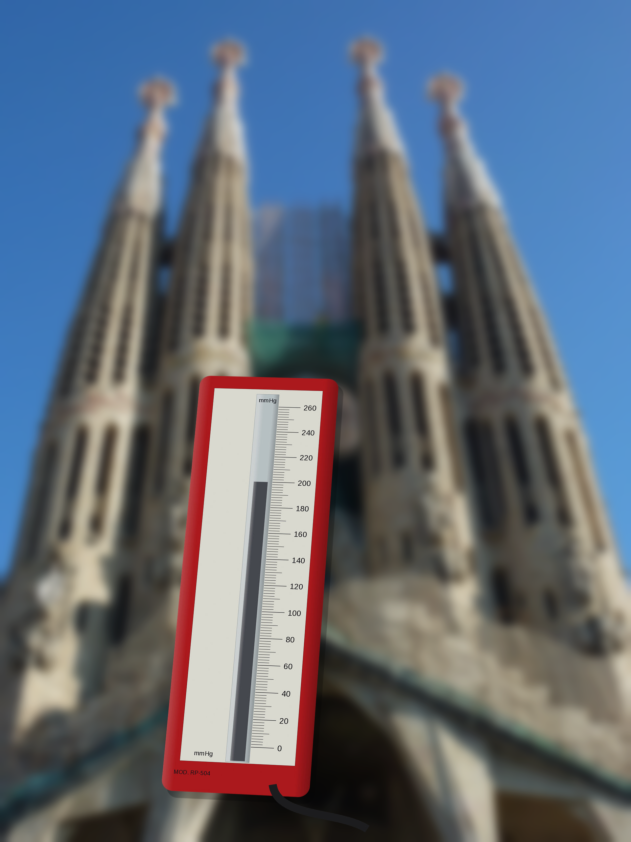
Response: **200** mmHg
